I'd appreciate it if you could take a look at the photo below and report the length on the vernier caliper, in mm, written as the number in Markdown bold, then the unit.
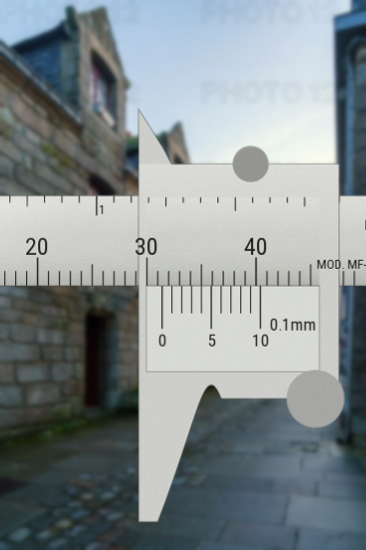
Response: **31.4** mm
